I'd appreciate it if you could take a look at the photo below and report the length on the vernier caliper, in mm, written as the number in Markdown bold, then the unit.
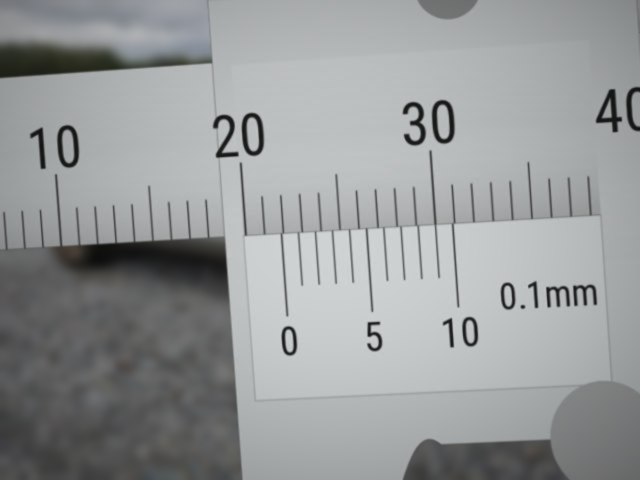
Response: **21.9** mm
